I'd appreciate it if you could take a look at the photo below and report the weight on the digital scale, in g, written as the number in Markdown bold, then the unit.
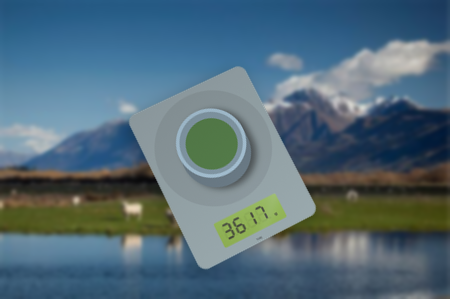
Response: **3617** g
